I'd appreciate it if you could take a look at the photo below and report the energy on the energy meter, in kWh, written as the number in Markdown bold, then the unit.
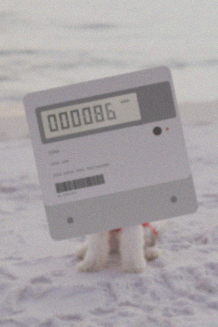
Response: **86** kWh
